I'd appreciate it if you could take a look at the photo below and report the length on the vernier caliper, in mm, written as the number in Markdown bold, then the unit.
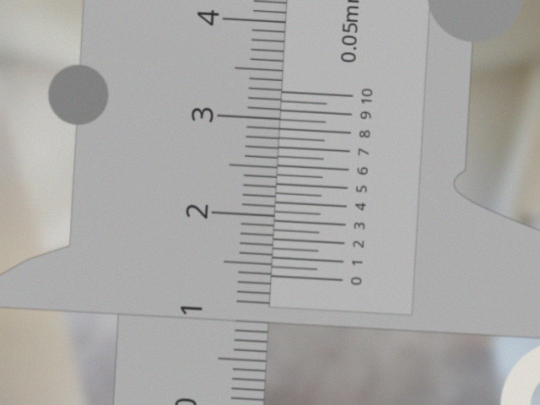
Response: **13.8** mm
